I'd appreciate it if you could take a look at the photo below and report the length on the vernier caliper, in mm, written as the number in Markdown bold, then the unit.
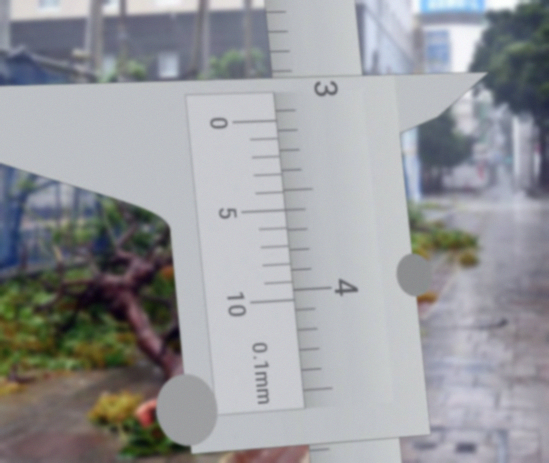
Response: **31.5** mm
